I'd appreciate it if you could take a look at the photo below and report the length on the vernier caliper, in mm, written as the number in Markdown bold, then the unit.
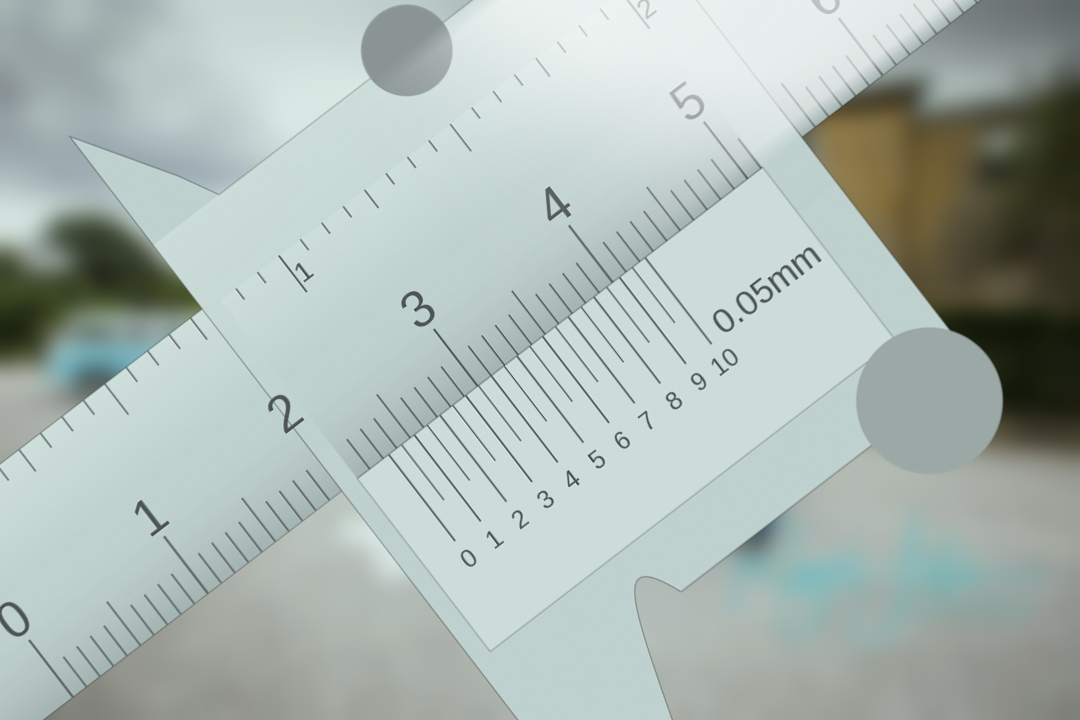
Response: **23.4** mm
